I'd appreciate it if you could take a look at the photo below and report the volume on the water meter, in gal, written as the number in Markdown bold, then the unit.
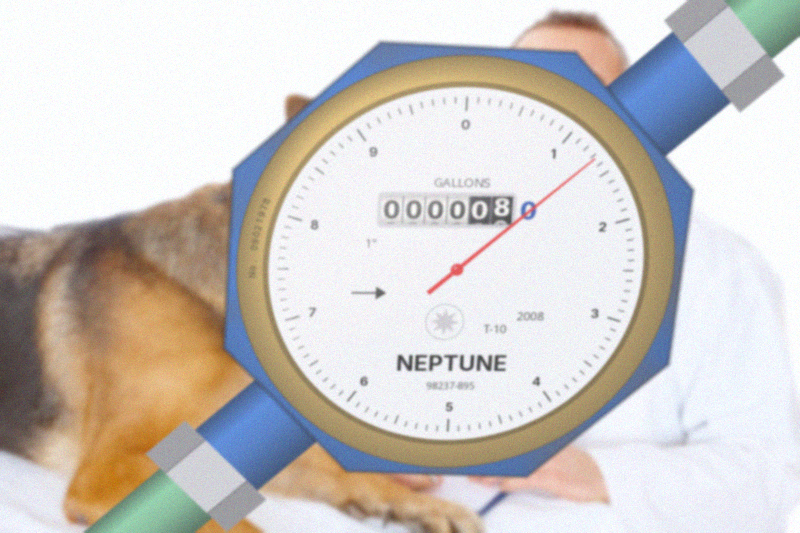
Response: **81.3** gal
